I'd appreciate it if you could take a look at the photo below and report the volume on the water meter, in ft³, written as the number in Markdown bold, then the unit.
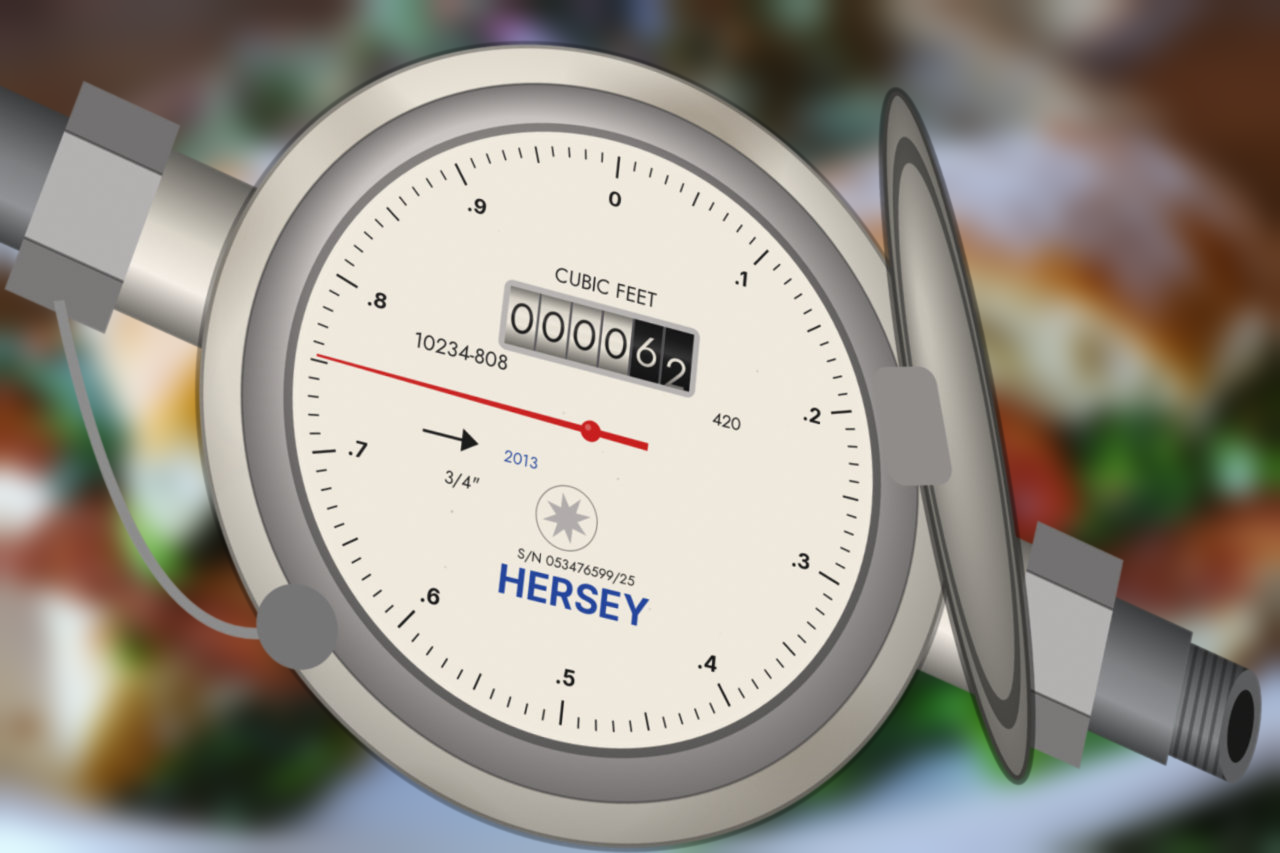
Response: **61.75** ft³
